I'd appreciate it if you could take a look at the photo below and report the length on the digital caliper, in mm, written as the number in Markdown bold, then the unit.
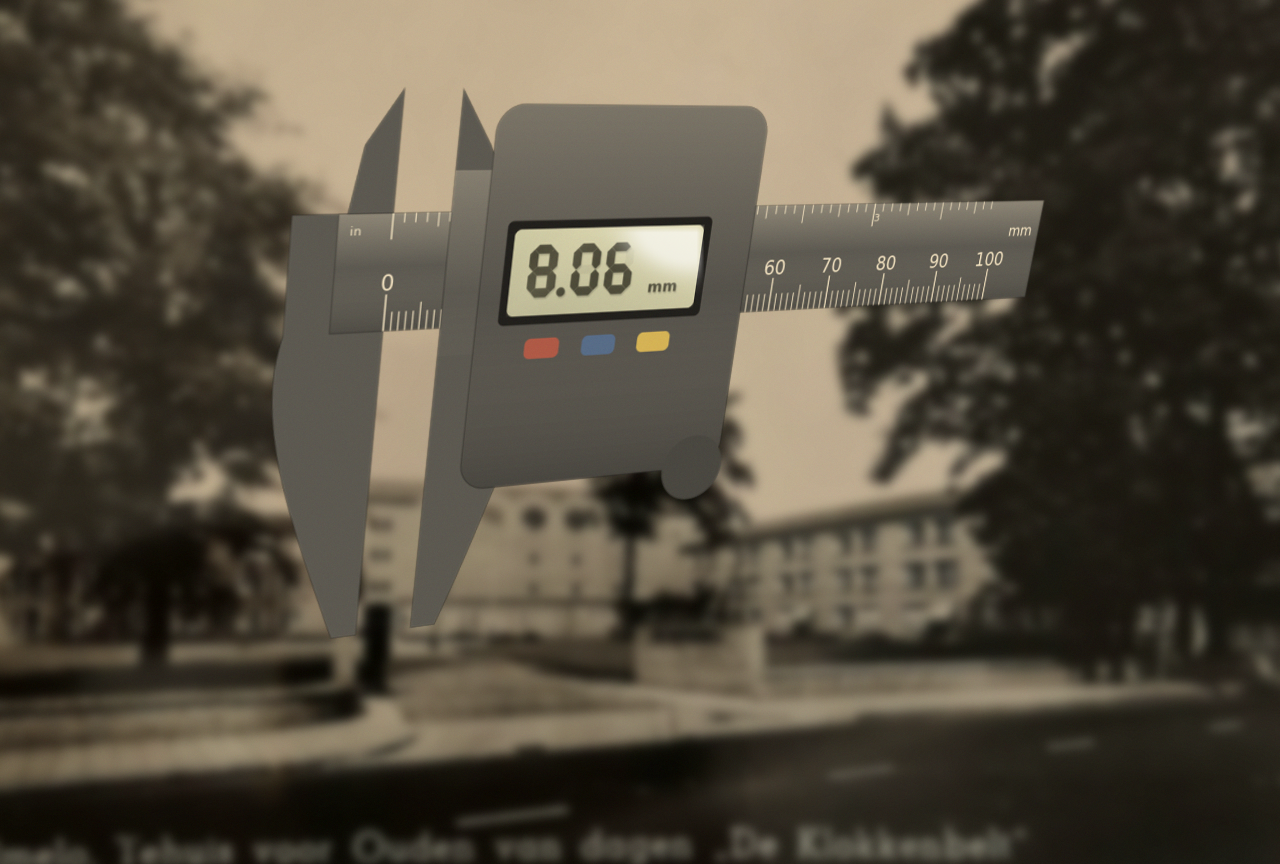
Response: **8.06** mm
